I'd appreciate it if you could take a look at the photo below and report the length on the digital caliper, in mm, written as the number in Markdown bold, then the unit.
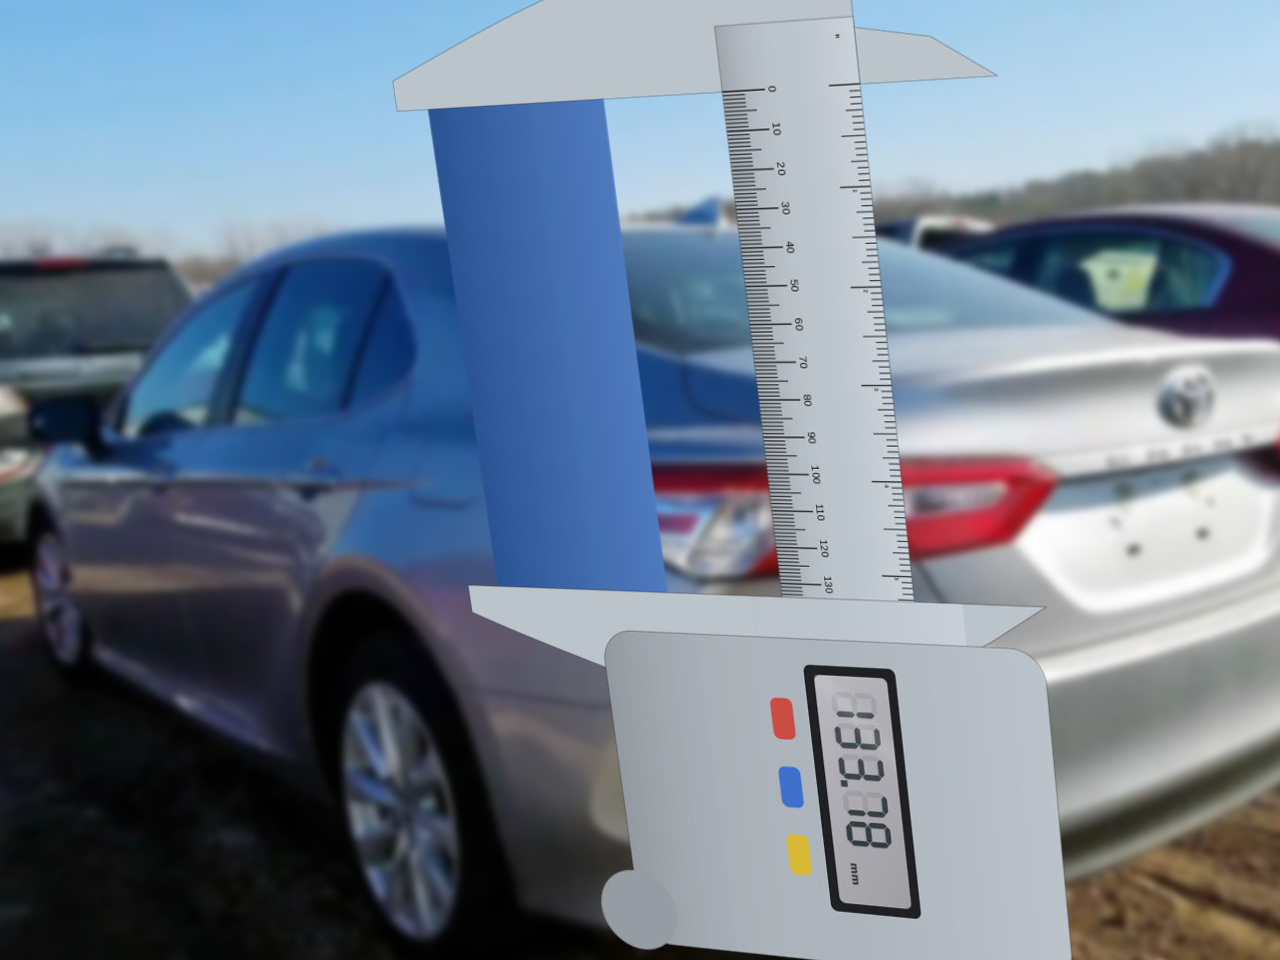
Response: **133.78** mm
